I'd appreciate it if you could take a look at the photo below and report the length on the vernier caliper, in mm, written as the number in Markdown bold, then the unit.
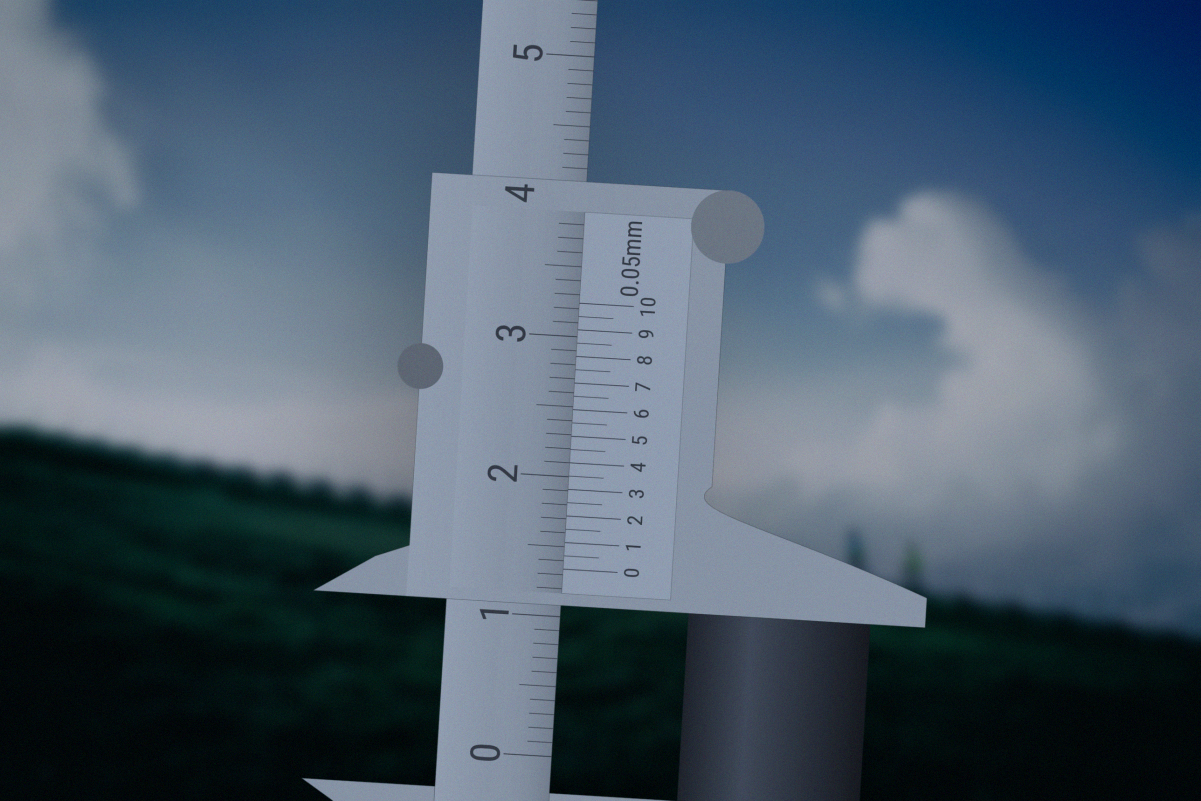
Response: **13.4** mm
